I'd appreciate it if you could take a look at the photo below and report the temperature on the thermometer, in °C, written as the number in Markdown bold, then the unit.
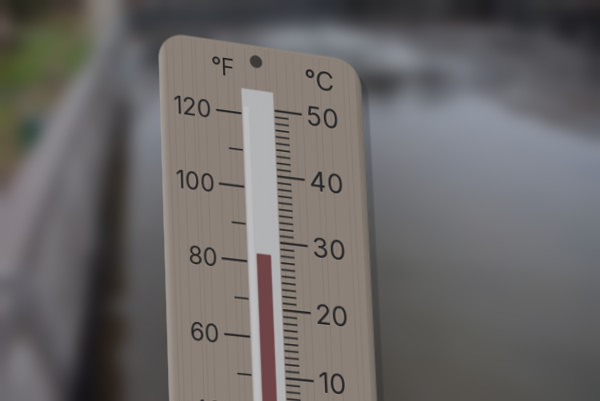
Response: **28** °C
